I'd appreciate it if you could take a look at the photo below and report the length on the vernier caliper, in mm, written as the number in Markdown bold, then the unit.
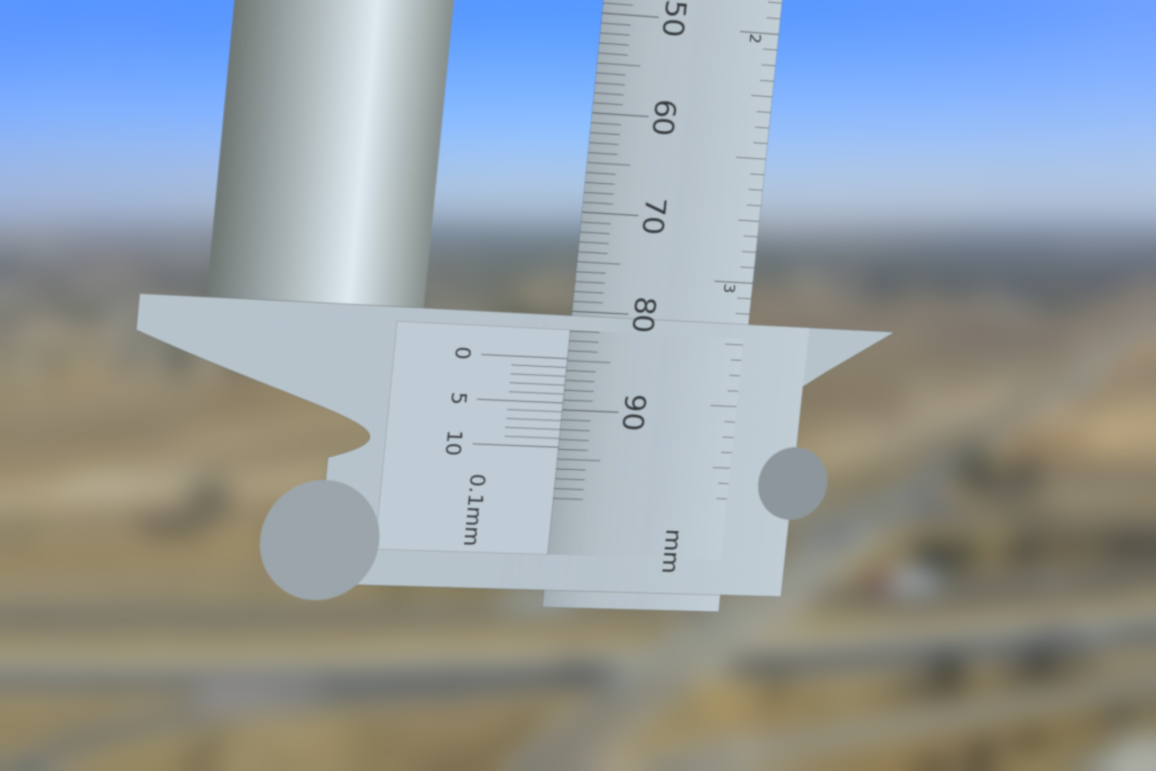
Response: **84.8** mm
